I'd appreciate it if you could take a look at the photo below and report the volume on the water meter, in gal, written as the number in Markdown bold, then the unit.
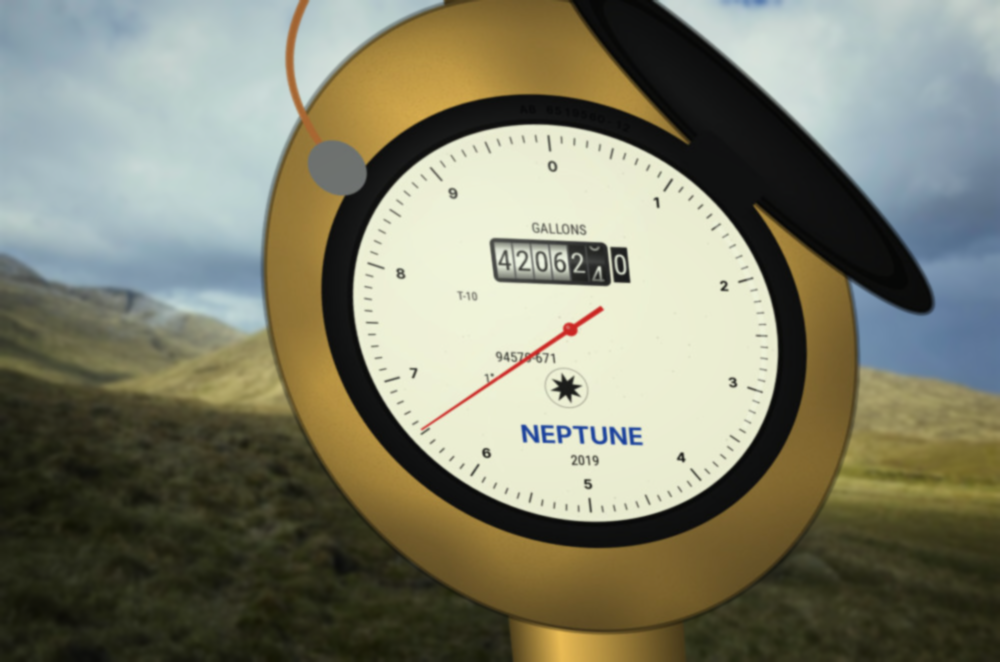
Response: **4206236.5** gal
